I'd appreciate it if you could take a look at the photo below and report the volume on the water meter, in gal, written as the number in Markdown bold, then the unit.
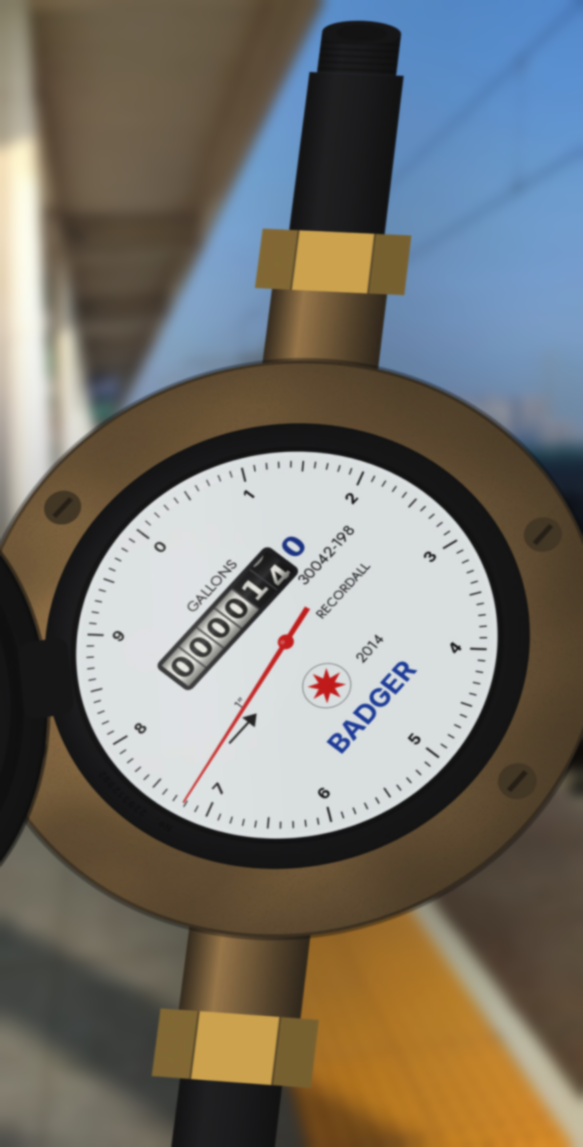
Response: **137.2** gal
